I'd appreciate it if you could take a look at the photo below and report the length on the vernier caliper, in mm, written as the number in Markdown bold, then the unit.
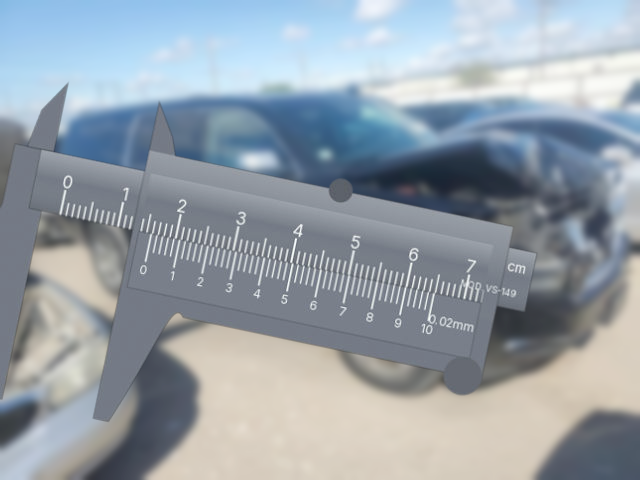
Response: **15.8** mm
